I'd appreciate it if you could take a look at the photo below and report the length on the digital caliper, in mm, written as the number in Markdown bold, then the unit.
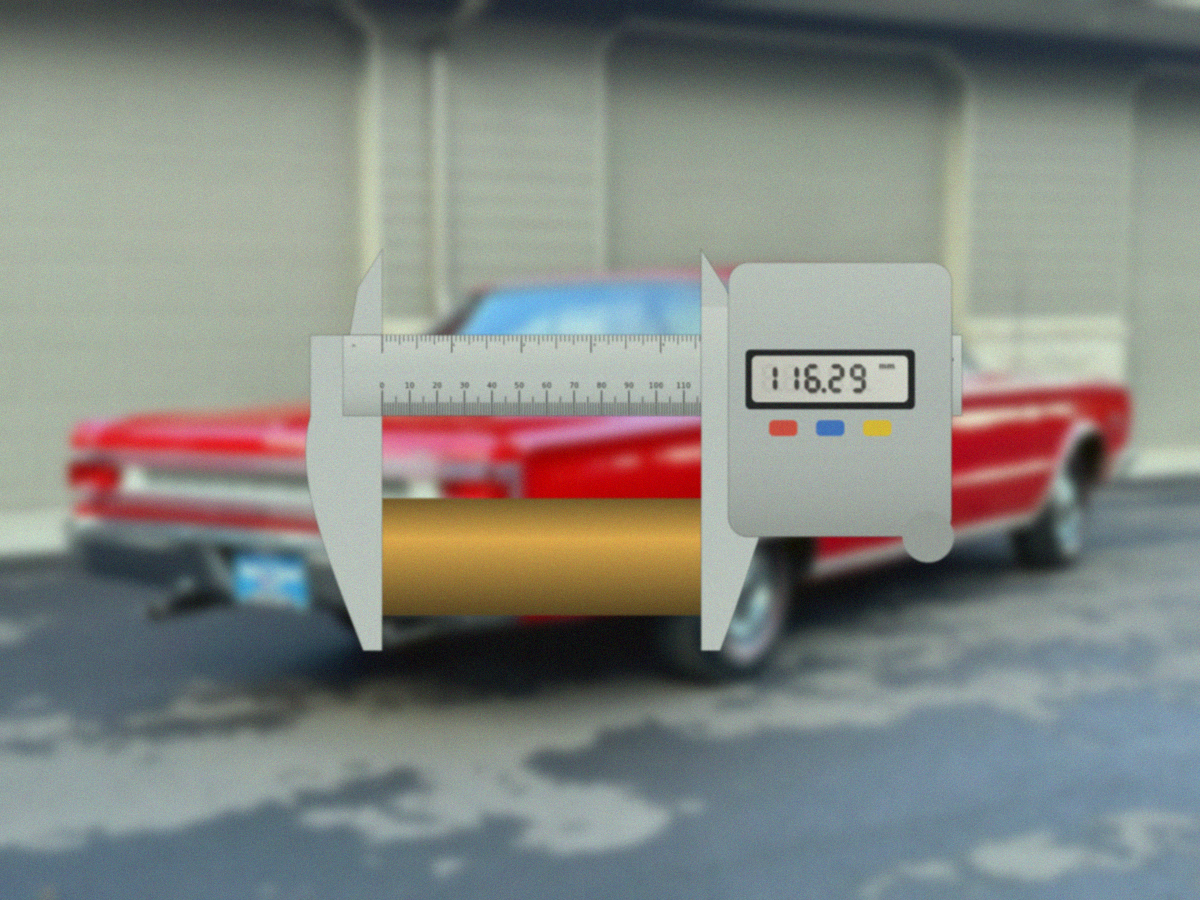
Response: **116.29** mm
